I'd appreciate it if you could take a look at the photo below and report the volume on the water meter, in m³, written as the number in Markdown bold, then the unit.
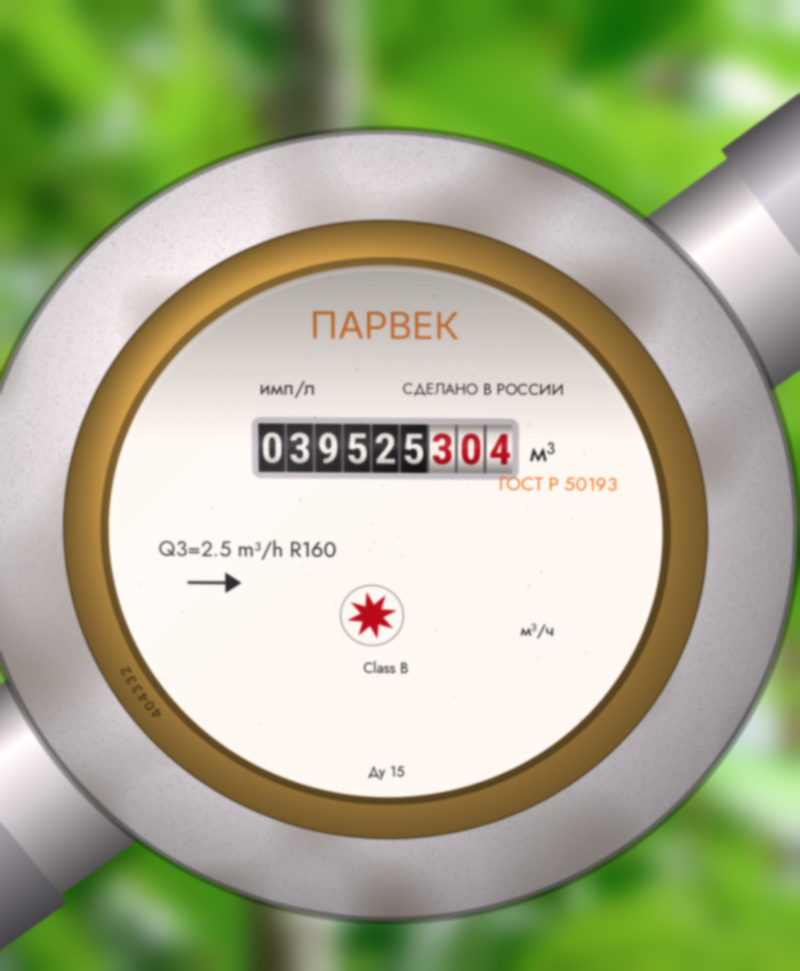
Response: **39525.304** m³
